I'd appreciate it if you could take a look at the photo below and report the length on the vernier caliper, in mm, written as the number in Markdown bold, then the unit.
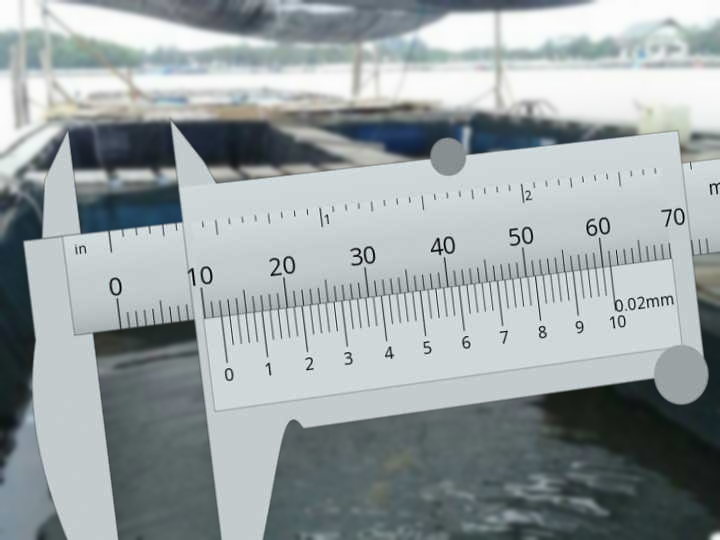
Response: **12.0** mm
